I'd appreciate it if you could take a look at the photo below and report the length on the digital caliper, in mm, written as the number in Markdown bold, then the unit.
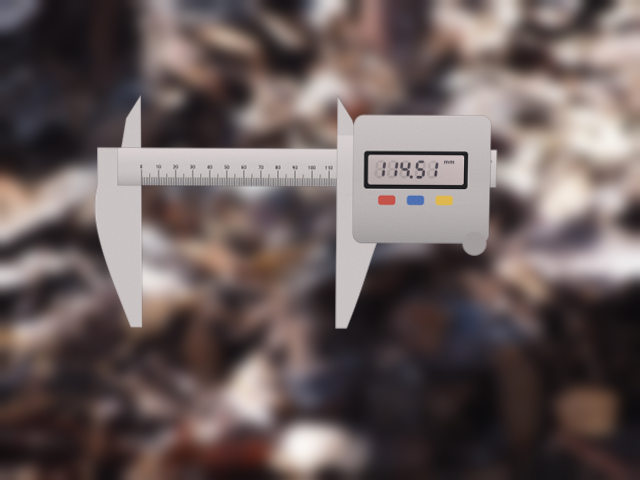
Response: **114.51** mm
